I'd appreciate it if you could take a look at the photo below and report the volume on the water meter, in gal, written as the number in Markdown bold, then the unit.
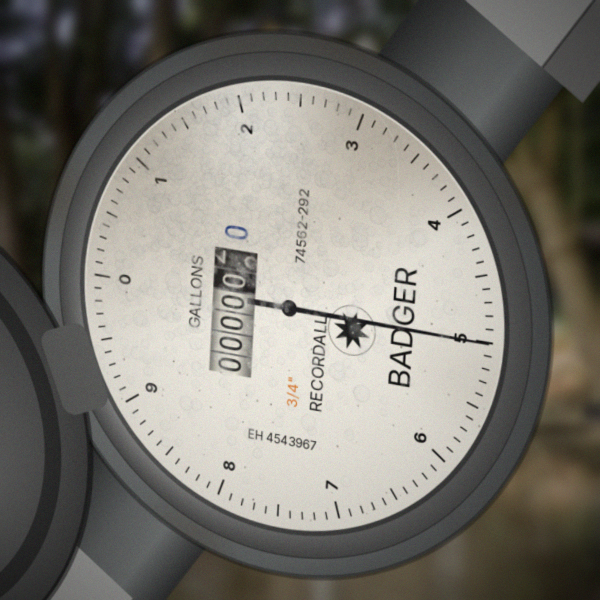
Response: **25.0** gal
